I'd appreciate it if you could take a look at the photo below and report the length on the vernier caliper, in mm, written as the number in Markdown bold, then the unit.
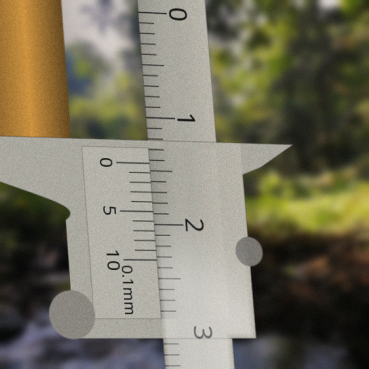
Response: **14.3** mm
